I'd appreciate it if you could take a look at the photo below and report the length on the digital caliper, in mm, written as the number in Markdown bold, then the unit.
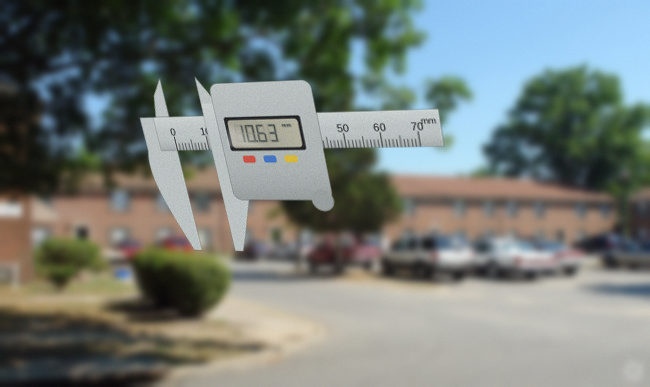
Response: **10.63** mm
